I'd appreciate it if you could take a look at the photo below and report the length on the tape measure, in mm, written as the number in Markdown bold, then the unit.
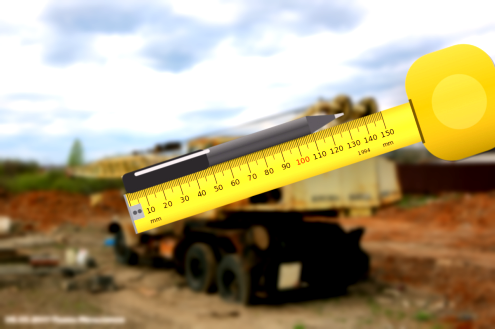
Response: **130** mm
